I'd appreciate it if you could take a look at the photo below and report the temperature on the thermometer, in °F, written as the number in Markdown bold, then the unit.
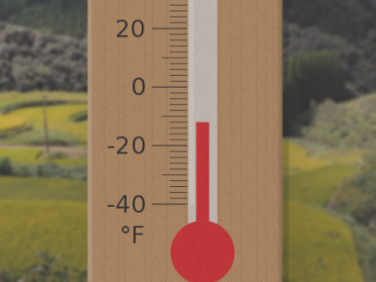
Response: **-12** °F
